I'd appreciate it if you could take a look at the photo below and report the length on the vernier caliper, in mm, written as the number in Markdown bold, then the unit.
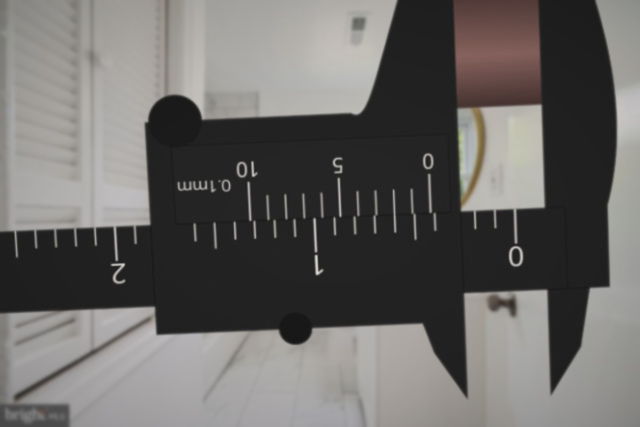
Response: **4.2** mm
